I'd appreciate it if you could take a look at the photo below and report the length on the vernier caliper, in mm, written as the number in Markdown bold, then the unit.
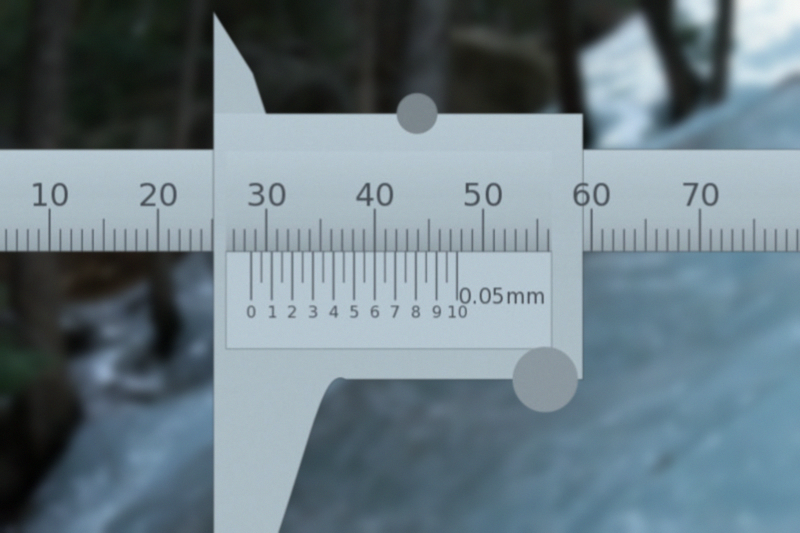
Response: **28.6** mm
